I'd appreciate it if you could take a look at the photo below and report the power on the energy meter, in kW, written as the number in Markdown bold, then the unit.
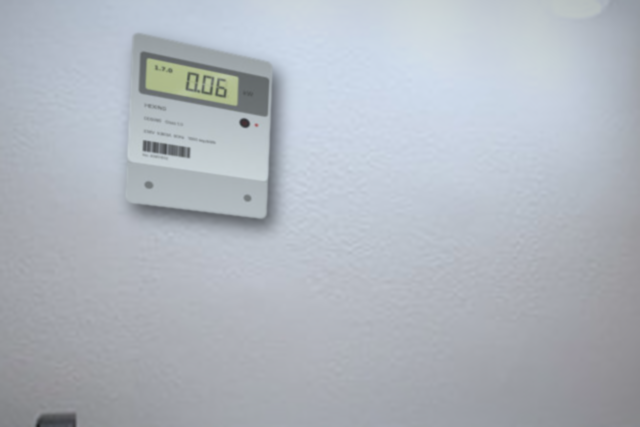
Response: **0.06** kW
